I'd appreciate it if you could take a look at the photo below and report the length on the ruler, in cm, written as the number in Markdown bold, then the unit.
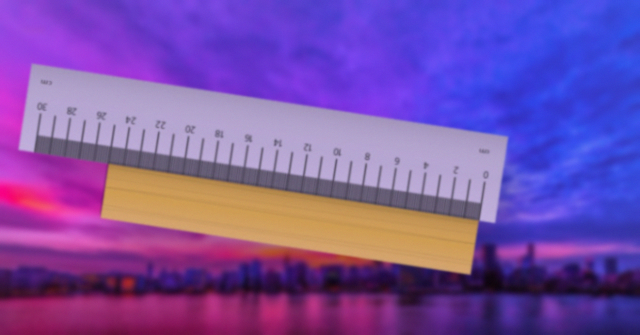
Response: **25** cm
